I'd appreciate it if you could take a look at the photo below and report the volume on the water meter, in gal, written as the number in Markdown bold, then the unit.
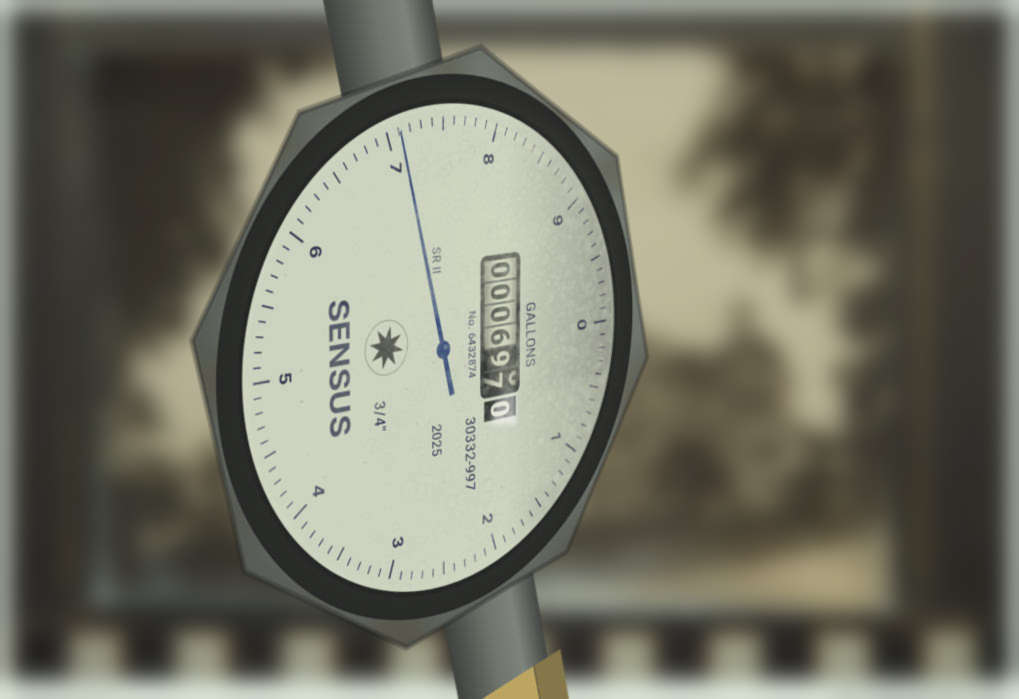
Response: **6967.1** gal
